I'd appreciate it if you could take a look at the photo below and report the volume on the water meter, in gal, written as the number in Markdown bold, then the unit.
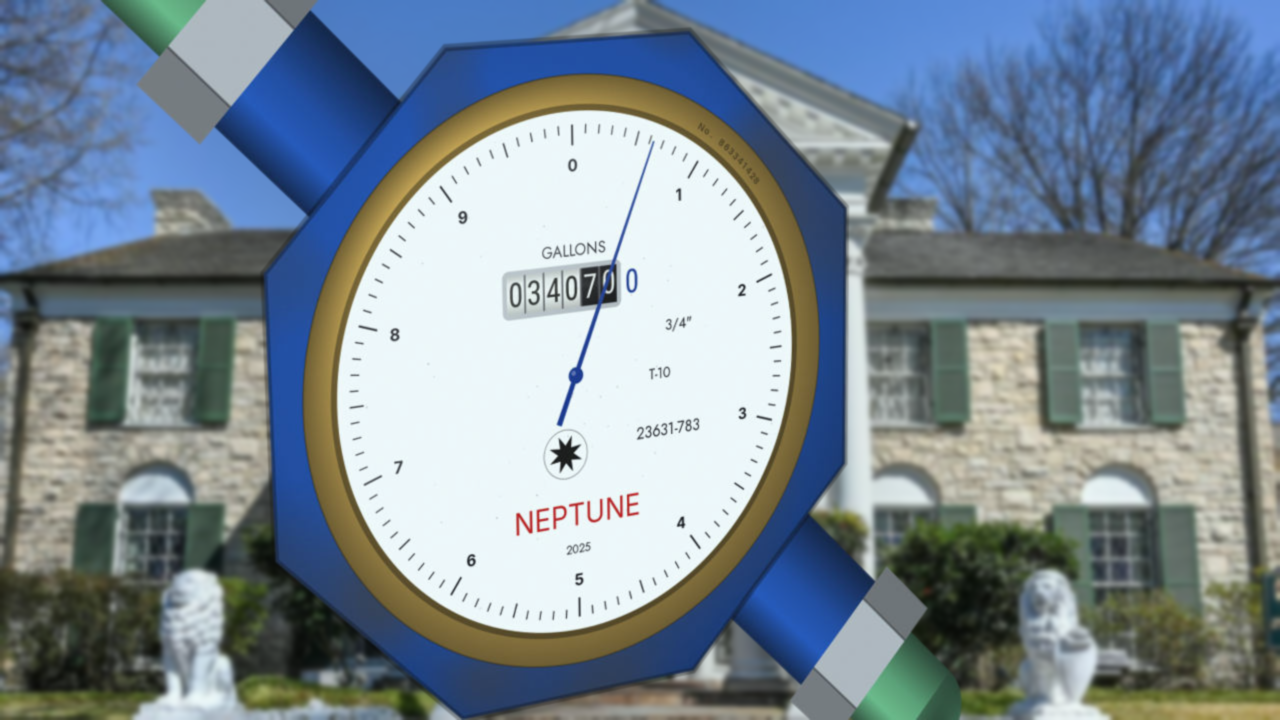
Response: **340700.6** gal
